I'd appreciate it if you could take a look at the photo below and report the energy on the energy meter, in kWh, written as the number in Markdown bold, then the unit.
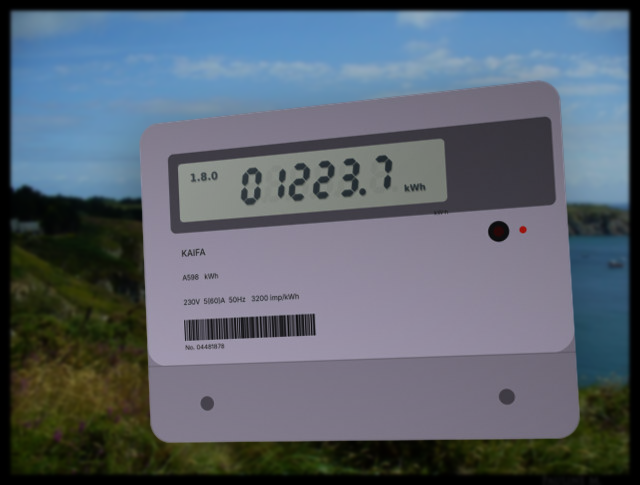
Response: **1223.7** kWh
